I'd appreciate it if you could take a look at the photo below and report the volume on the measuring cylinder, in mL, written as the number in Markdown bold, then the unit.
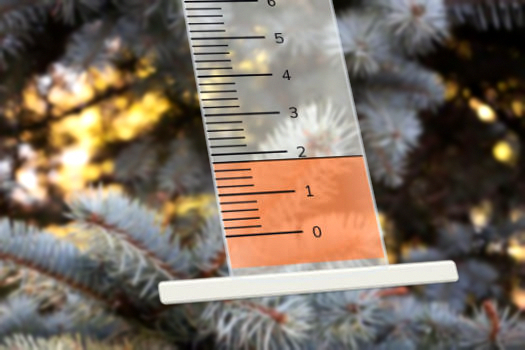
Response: **1.8** mL
